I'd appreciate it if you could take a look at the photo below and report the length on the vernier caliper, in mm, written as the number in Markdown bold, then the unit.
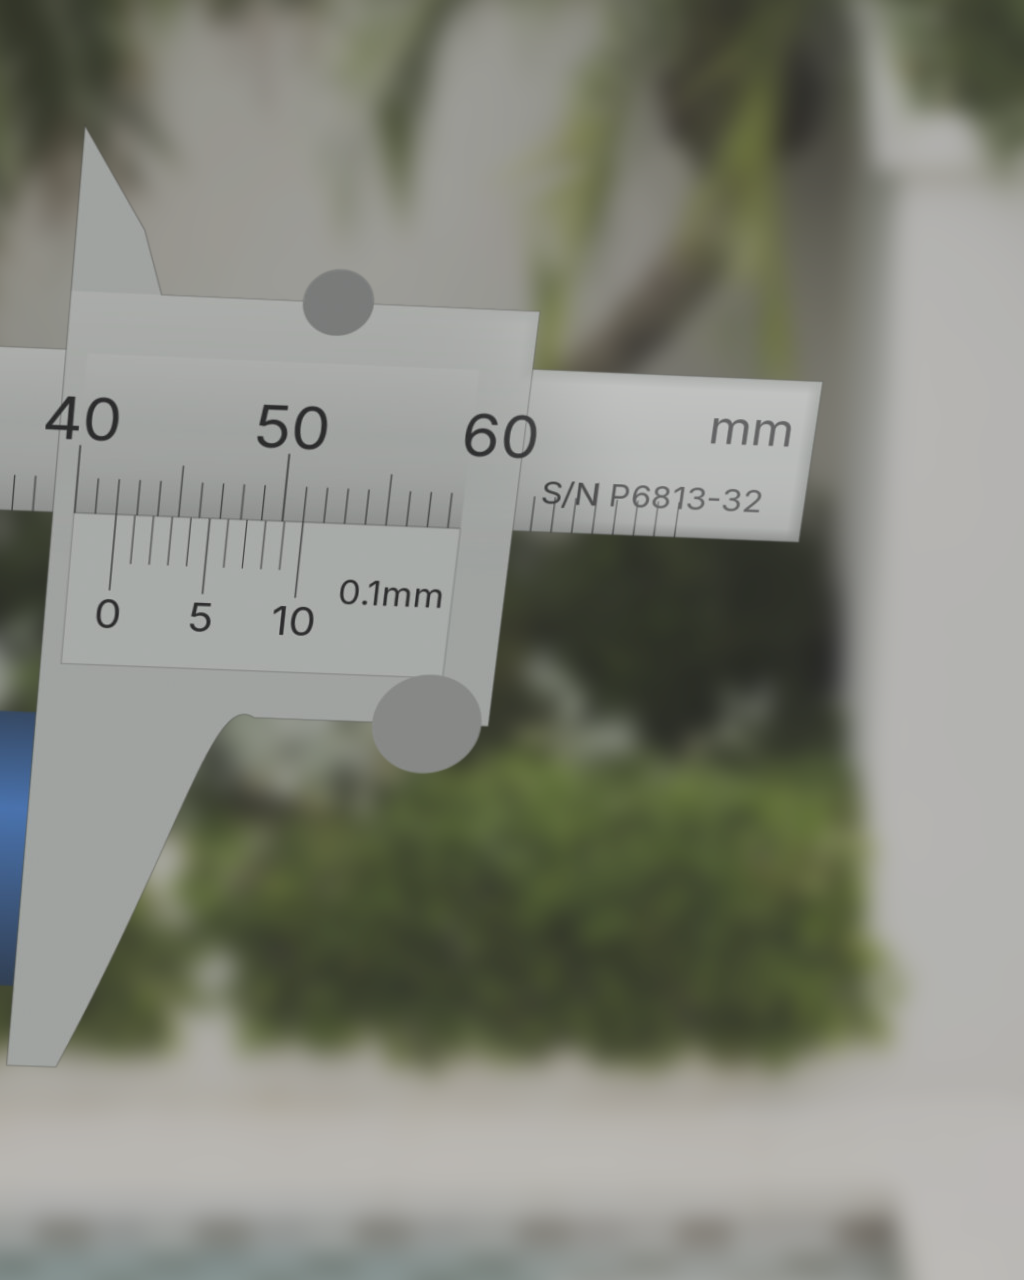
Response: **42.0** mm
